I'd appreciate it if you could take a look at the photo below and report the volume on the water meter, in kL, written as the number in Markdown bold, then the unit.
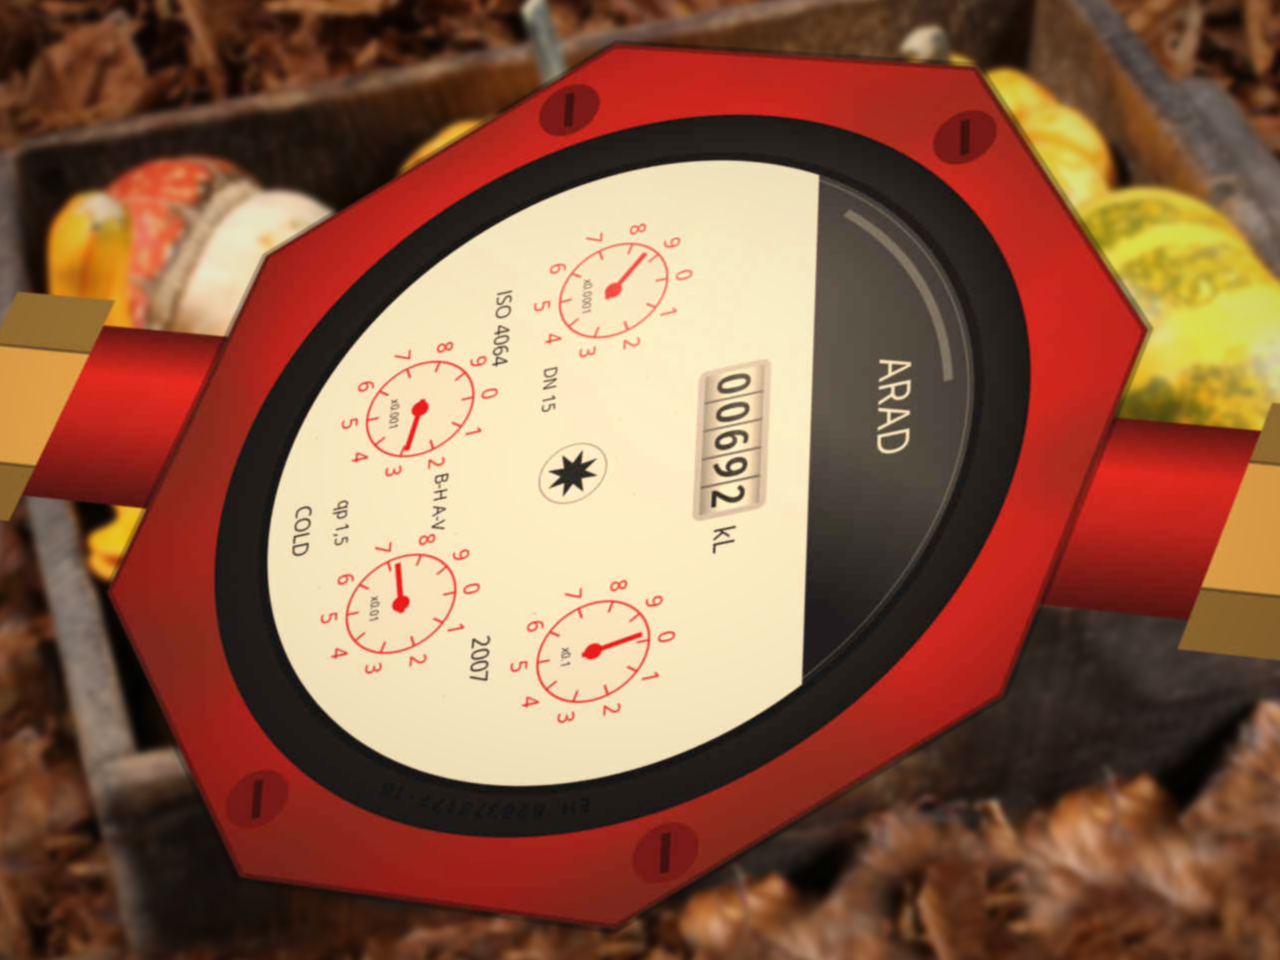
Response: **691.9728** kL
